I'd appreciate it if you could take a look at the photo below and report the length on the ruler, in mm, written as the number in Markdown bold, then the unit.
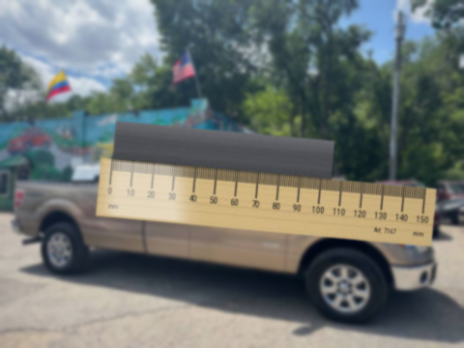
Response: **105** mm
